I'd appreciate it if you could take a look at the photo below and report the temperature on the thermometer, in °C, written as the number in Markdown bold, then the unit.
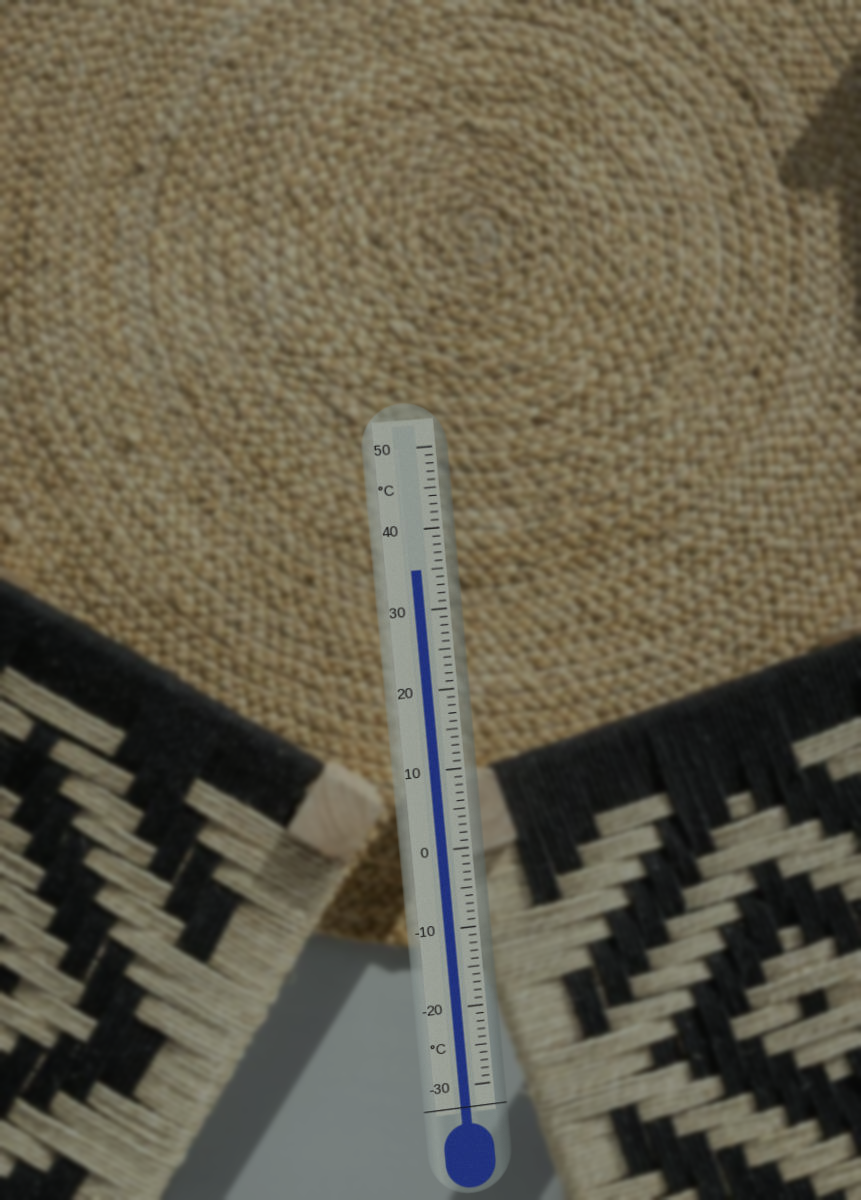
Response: **35** °C
